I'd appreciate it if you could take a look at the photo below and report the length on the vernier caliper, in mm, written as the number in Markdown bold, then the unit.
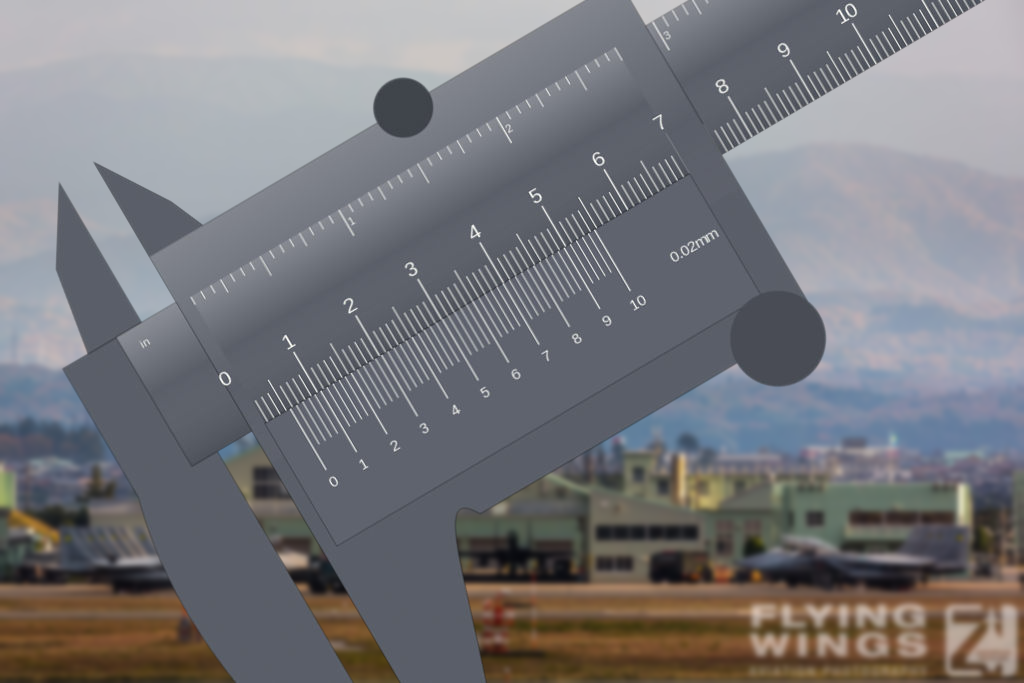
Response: **5.6** mm
